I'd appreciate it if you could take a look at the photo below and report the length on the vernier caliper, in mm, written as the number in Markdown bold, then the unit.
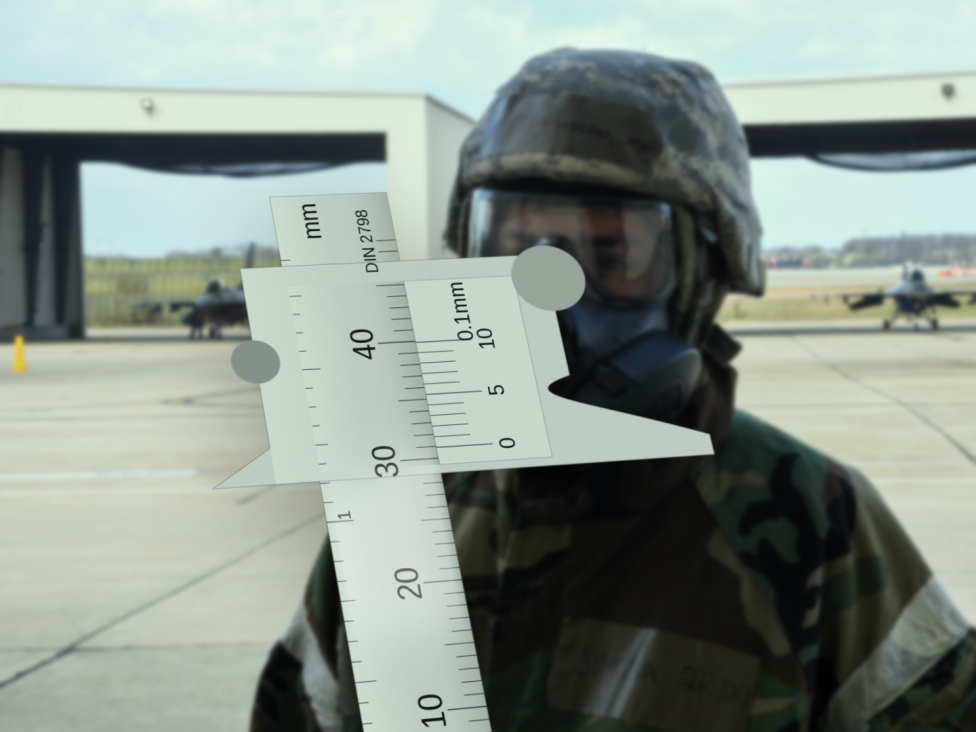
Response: **30.9** mm
